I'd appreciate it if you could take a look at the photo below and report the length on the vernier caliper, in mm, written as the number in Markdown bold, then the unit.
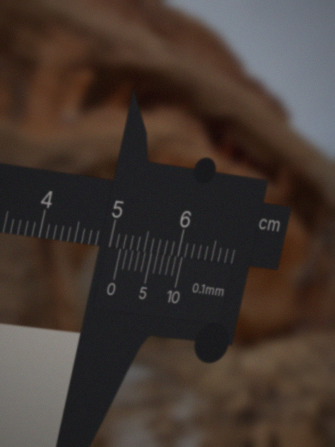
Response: **51.6** mm
